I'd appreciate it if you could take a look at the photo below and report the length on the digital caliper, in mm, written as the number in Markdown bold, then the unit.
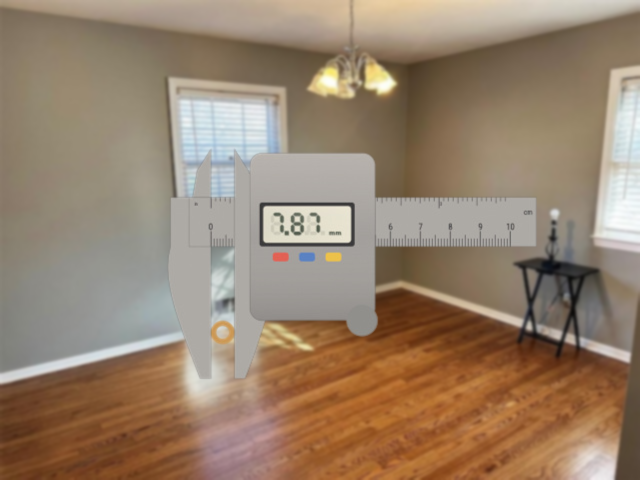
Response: **7.87** mm
